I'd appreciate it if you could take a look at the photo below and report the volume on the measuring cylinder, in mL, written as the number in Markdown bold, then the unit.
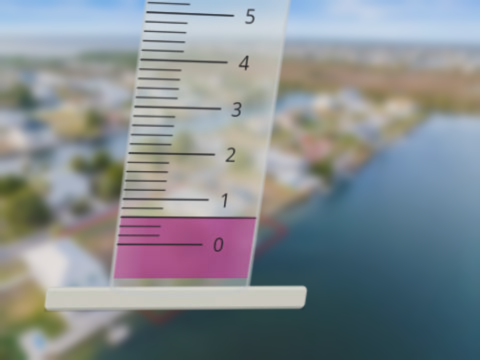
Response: **0.6** mL
